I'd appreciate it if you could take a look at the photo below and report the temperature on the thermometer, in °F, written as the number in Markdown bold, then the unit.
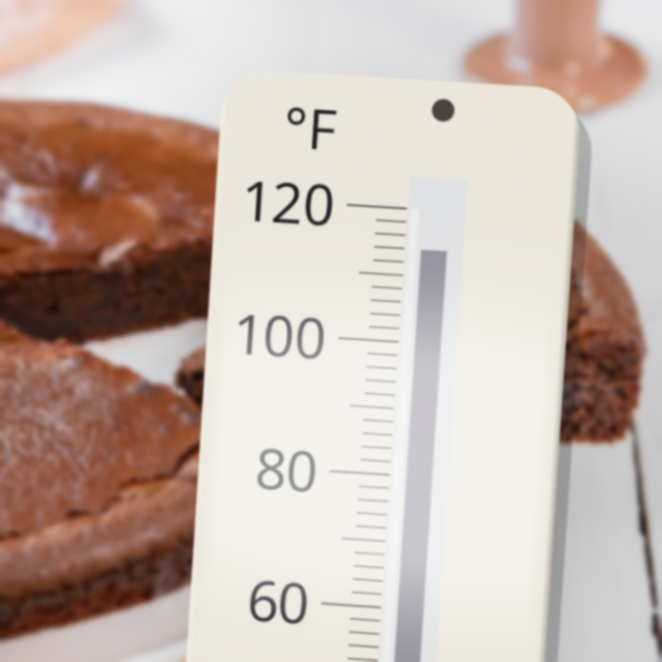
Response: **114** °F
